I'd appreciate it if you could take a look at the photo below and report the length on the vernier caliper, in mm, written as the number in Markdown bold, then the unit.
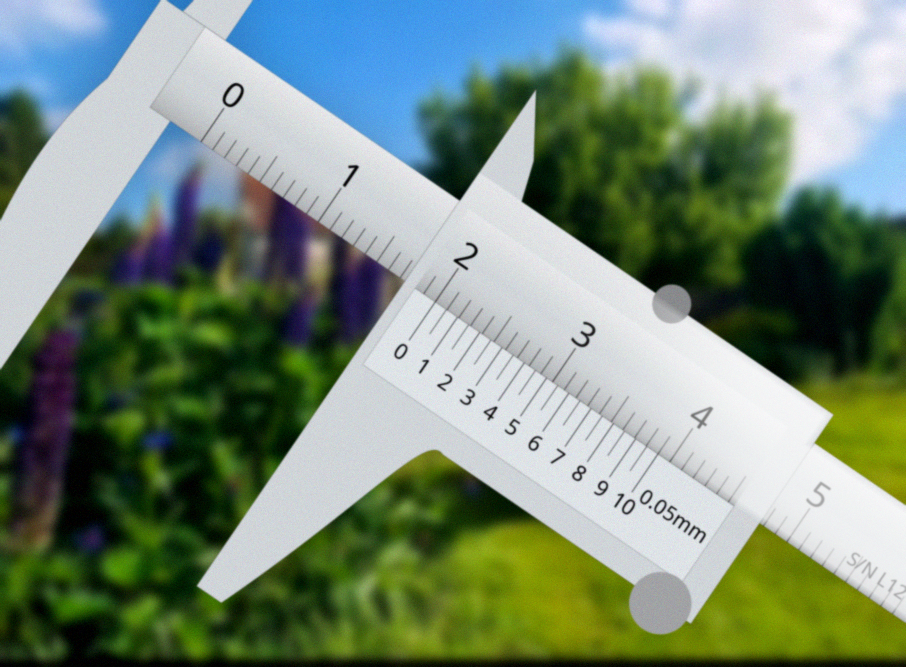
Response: **20.0** mm
